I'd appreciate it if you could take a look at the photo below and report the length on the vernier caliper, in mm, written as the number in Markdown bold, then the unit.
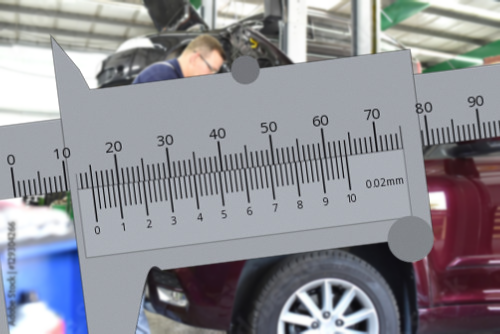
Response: **15.0** mm
